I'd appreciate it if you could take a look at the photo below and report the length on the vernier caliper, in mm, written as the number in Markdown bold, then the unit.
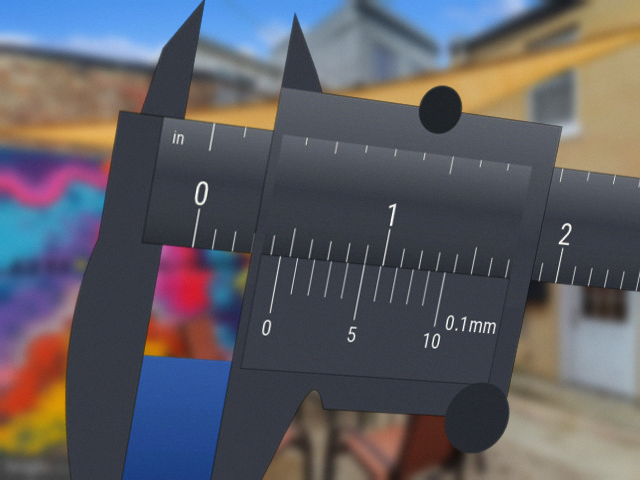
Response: **4.5** mm
